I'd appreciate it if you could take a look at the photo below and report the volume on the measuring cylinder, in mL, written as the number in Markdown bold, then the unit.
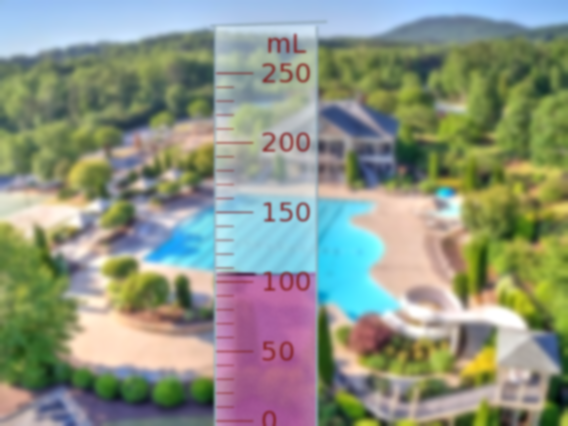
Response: **105** mL
